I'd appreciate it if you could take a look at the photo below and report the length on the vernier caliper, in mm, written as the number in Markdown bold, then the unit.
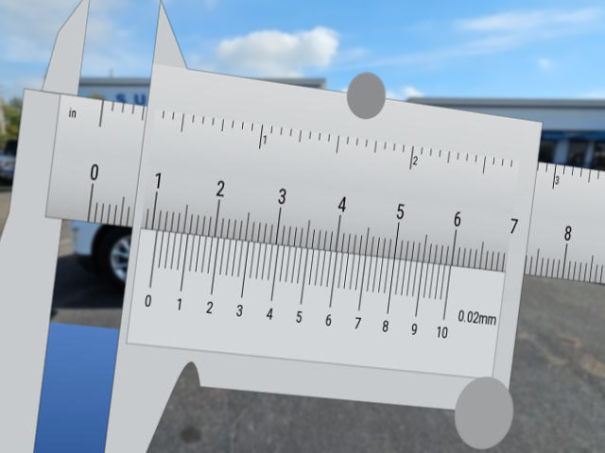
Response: **10.8** mm
